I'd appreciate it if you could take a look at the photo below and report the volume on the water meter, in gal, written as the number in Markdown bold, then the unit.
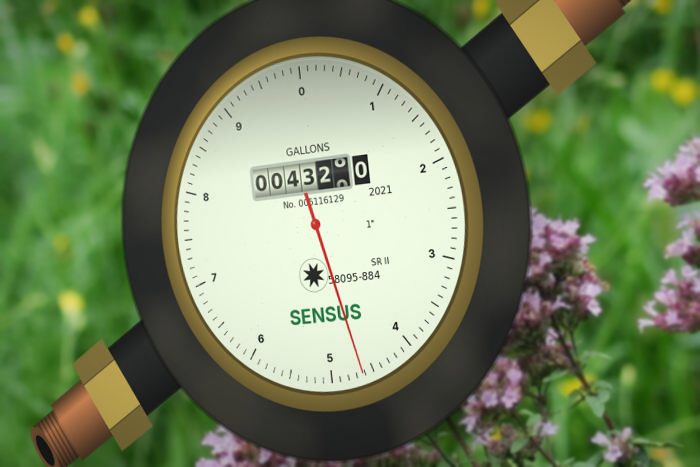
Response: **43284.6** gal
